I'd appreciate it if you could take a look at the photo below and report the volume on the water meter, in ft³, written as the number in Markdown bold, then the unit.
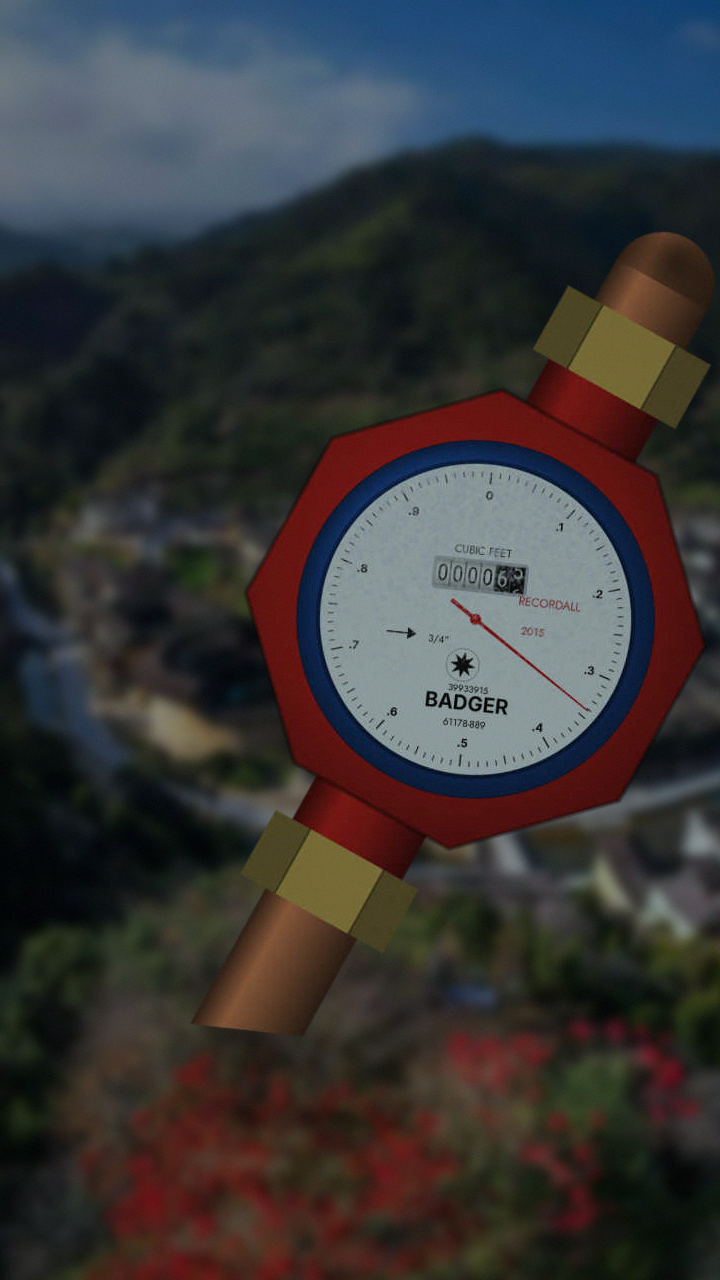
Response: **65.34** ft³
